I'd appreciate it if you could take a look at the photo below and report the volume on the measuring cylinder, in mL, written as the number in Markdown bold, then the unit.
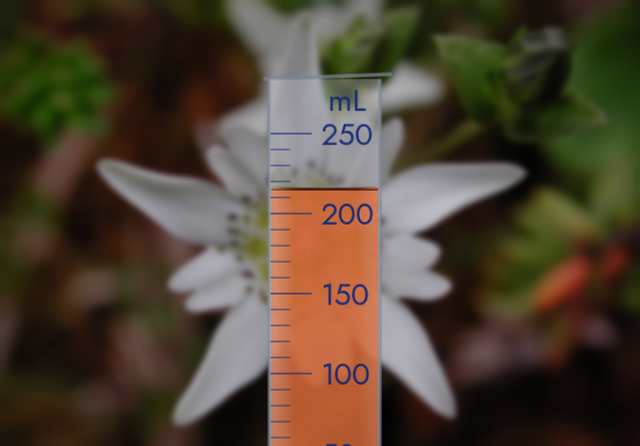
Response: **215** mL
